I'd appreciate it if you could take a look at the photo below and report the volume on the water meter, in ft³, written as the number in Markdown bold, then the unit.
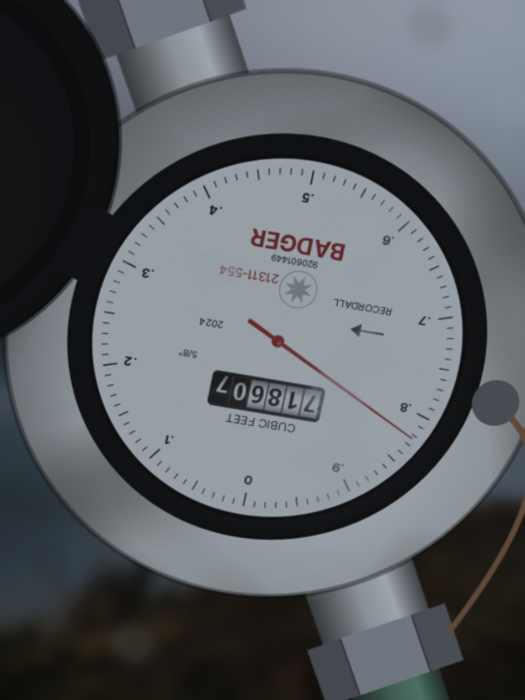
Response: **718606.82** ft³
